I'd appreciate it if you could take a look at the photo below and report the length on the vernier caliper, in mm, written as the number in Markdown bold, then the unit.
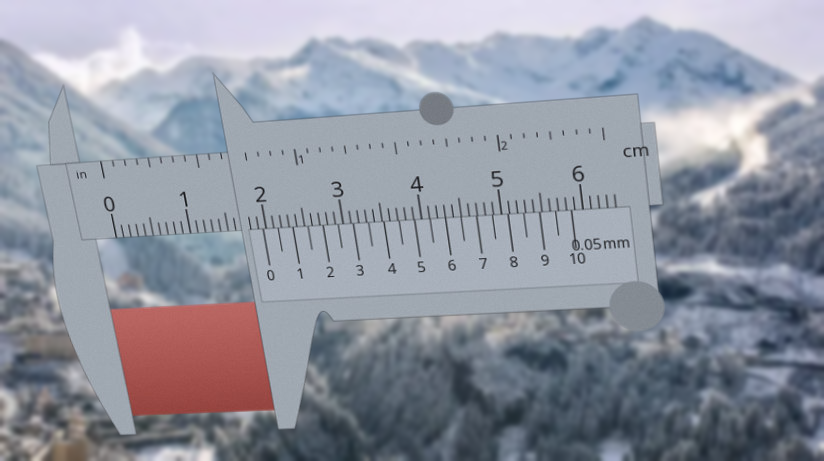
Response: **19.6** mm
